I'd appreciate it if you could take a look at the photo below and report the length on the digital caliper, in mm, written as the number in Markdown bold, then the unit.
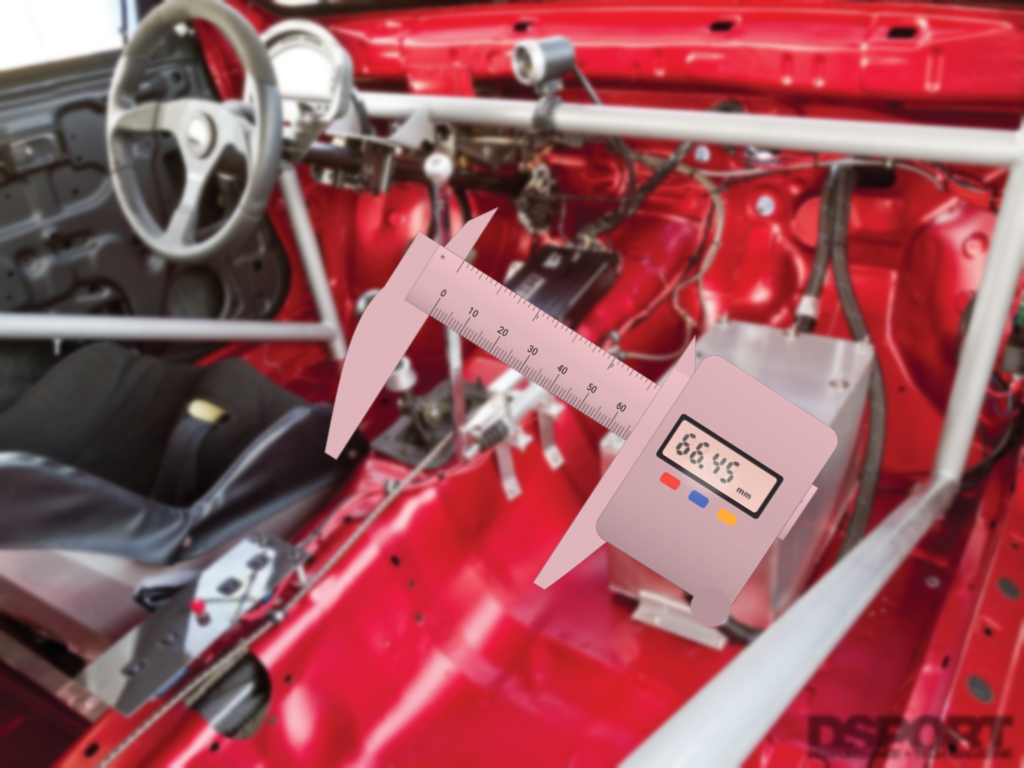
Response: **66.45** mm
